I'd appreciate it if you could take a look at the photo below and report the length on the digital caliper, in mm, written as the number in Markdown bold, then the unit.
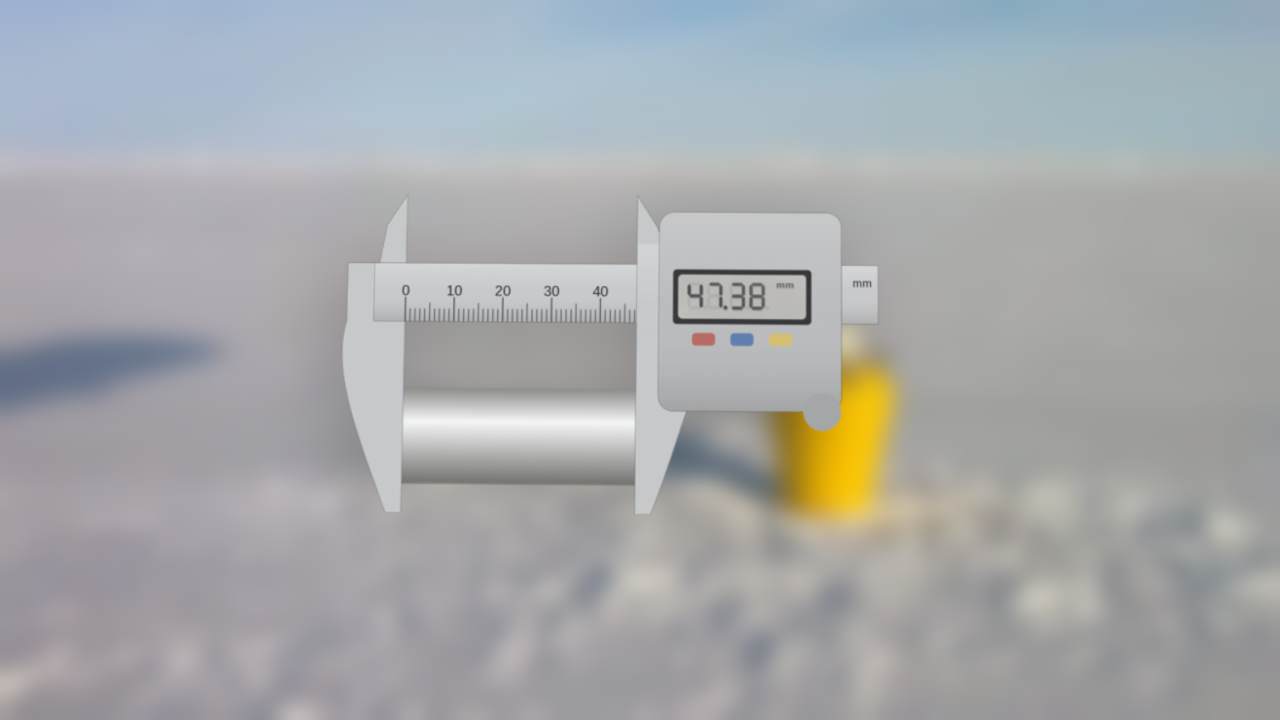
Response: **47.38** mm
